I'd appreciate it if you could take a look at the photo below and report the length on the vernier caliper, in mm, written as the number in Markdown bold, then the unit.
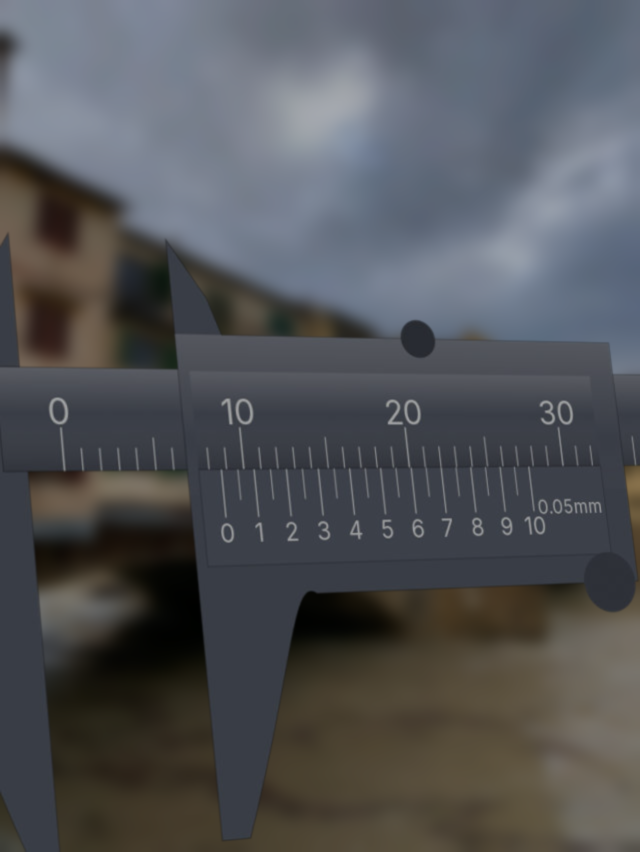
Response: **8.7** mm
